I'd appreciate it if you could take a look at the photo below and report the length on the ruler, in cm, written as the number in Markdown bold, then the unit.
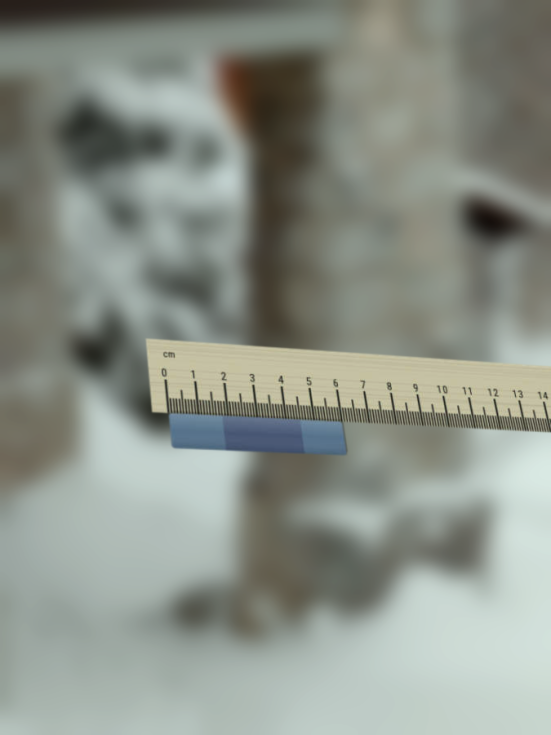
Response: **6** cm
